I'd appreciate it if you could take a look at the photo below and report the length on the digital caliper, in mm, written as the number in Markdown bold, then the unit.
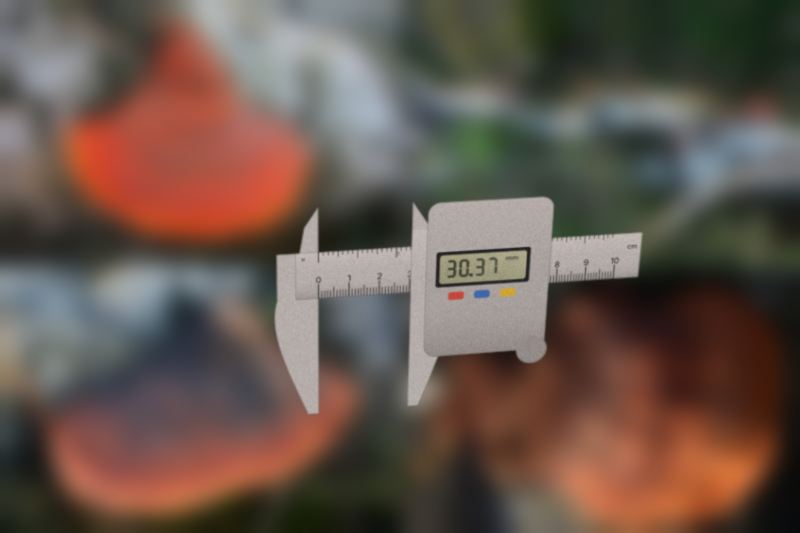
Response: **30.37** mm
